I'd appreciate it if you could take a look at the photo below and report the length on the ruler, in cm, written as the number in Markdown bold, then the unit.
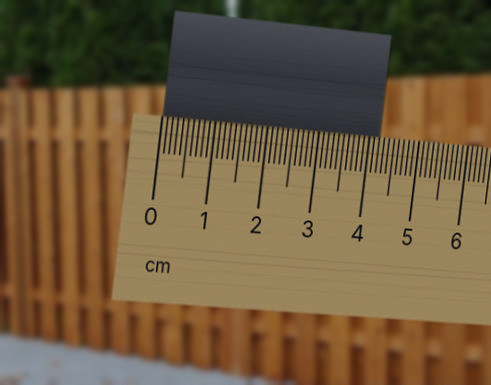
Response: **4.2** cm
